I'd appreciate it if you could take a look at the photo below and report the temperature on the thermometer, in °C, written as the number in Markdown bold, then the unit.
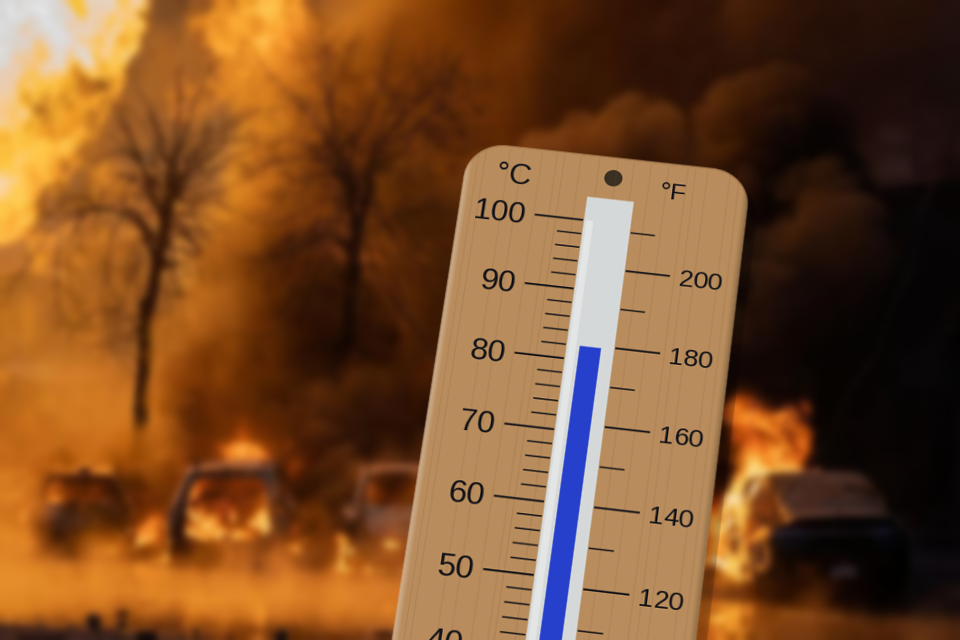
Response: **82** °C
